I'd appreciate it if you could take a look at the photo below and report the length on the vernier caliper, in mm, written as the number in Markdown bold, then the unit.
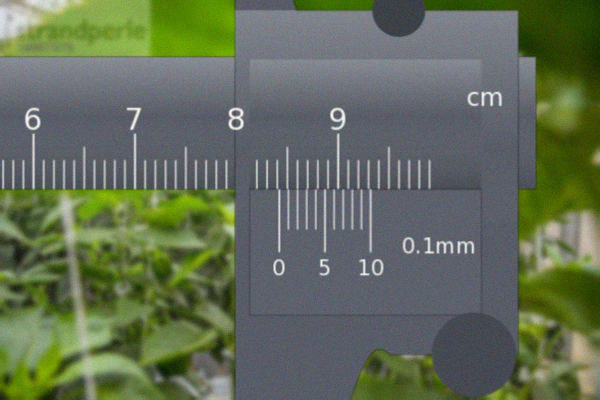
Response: **84.2** mm
